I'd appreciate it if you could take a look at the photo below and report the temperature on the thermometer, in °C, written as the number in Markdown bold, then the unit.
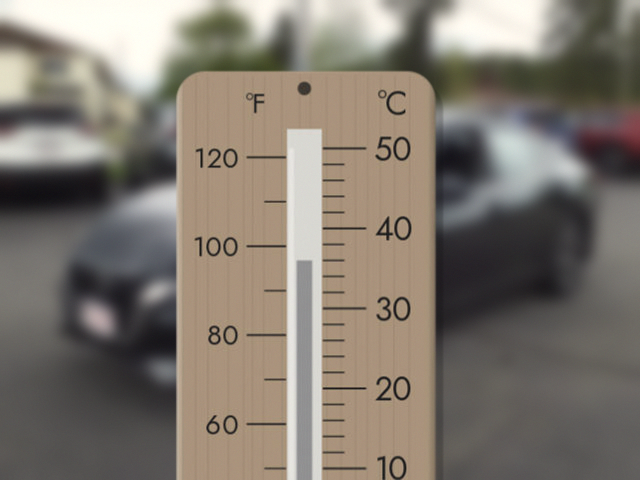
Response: **36** °C
